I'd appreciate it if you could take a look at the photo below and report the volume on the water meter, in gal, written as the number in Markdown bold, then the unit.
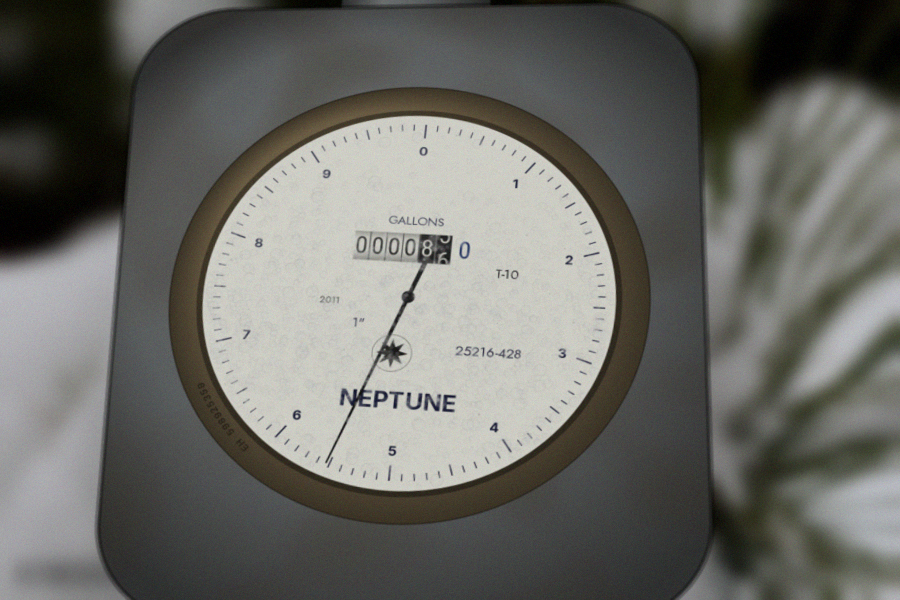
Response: **855.5** gal
